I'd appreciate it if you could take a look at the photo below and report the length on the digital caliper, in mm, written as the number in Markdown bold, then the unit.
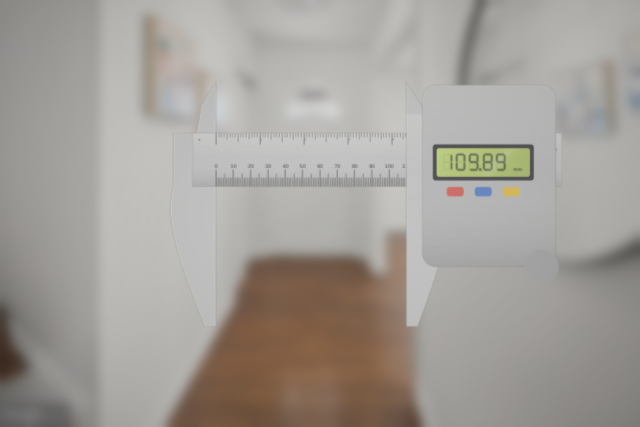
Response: **109.89** mm
